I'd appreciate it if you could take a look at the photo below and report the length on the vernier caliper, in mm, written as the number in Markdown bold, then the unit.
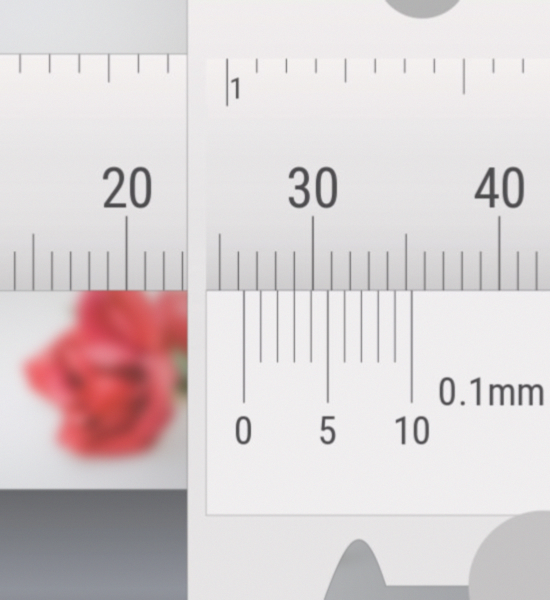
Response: **26.3** mm
